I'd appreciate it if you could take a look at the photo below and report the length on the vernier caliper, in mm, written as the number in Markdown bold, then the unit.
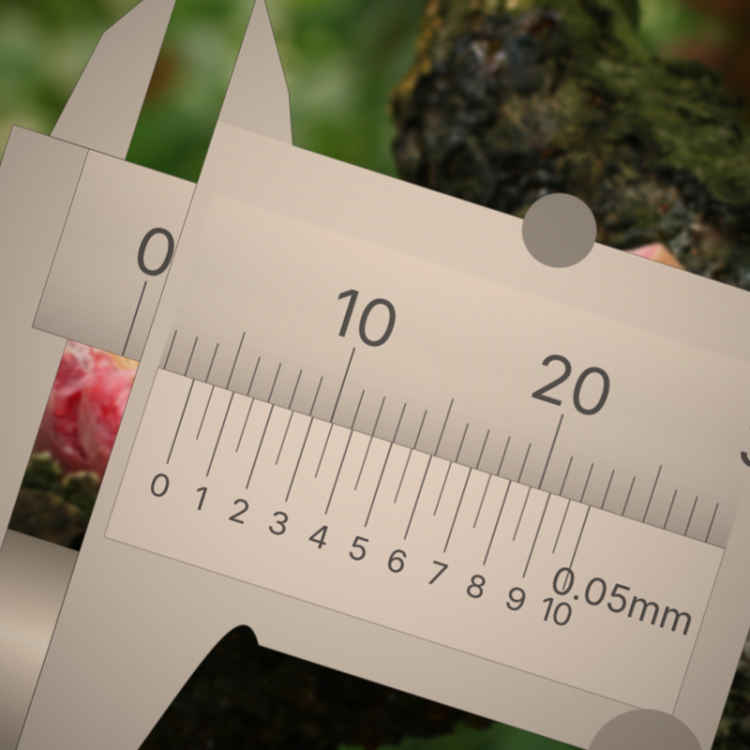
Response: **3.45** mm
